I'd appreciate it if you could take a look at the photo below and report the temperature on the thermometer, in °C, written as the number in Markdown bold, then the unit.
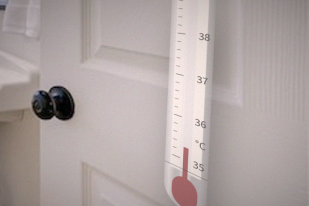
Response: **35.3** °C
